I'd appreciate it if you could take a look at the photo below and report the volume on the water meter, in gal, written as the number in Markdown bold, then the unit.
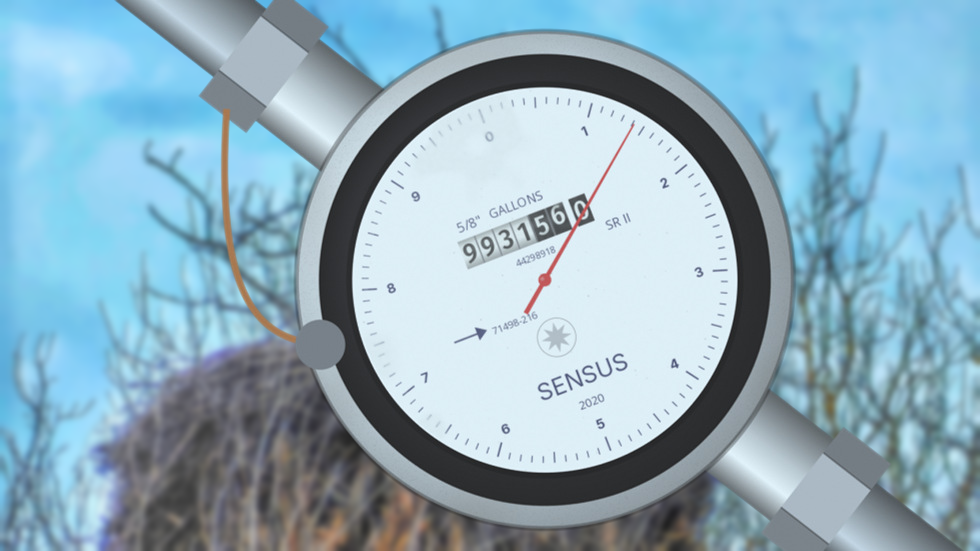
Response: **9931561.4** gal
